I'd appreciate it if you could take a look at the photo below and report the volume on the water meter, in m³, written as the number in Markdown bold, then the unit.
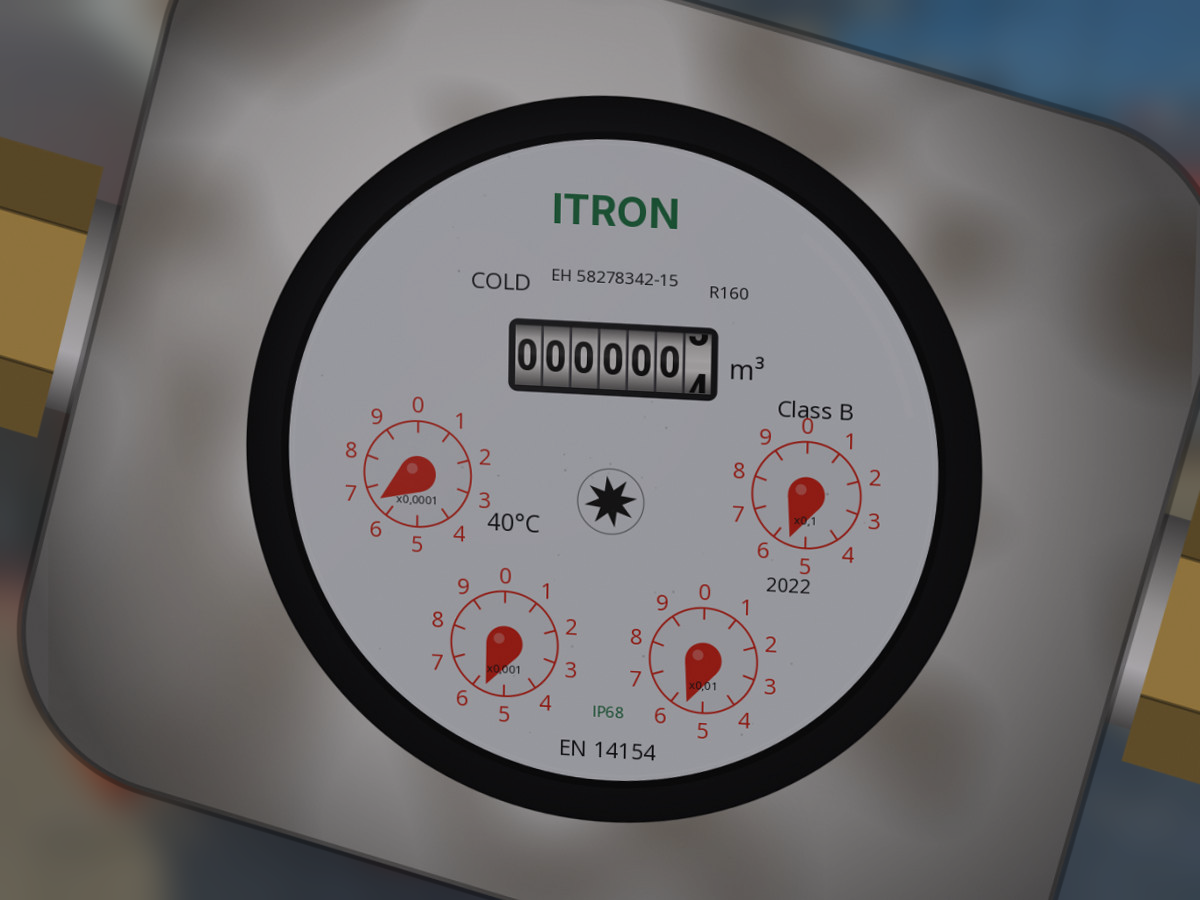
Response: **3.5556** m³
